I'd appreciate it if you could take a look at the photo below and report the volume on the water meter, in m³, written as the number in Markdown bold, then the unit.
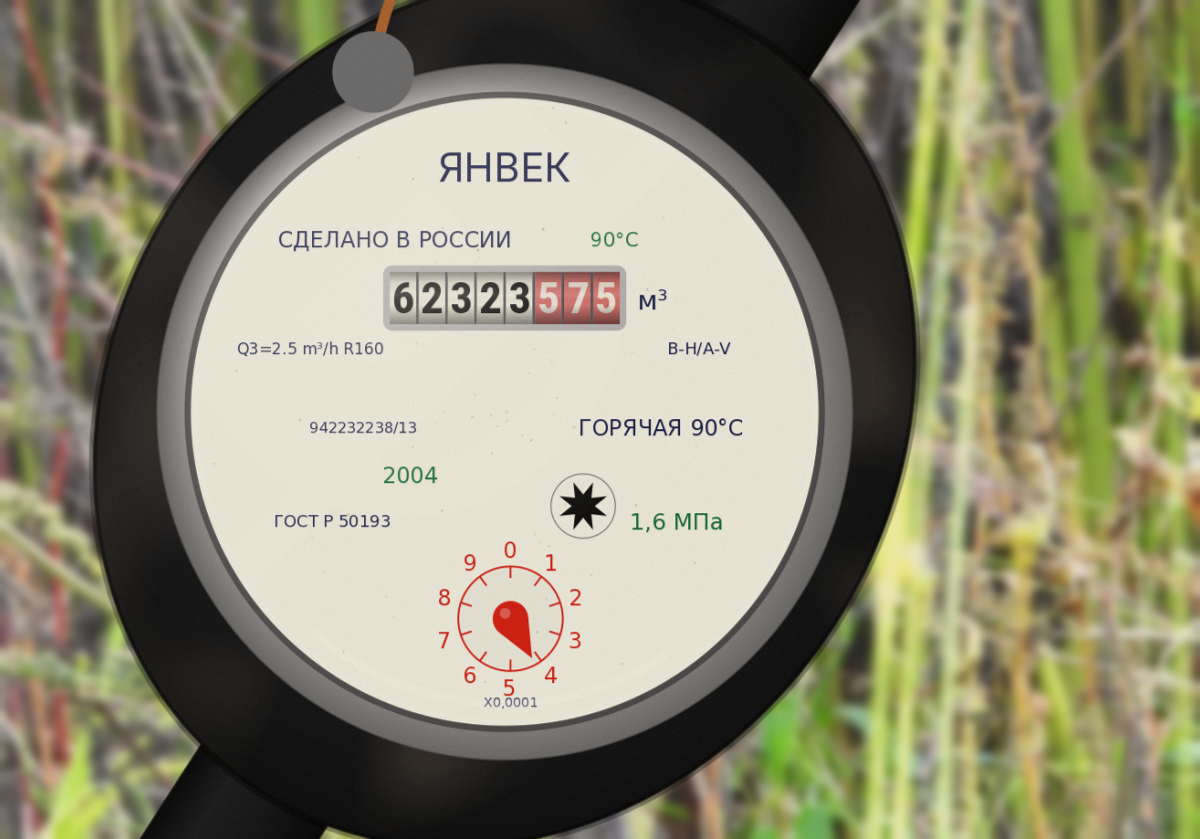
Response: **62323.5754** m³
